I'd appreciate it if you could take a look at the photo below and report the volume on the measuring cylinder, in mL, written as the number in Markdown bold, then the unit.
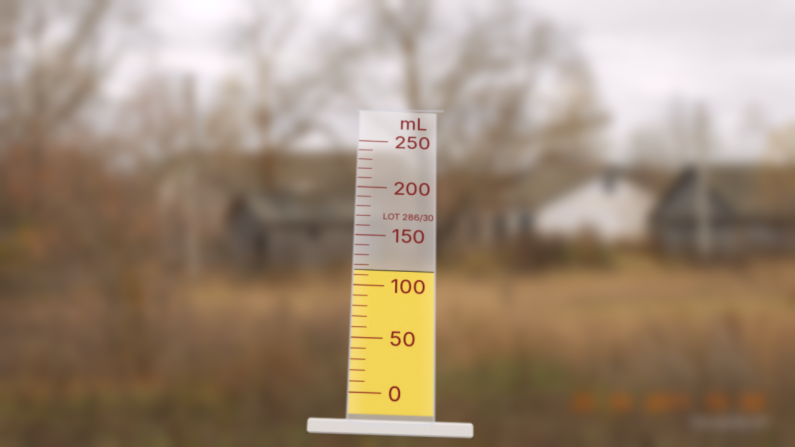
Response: **115** mL
